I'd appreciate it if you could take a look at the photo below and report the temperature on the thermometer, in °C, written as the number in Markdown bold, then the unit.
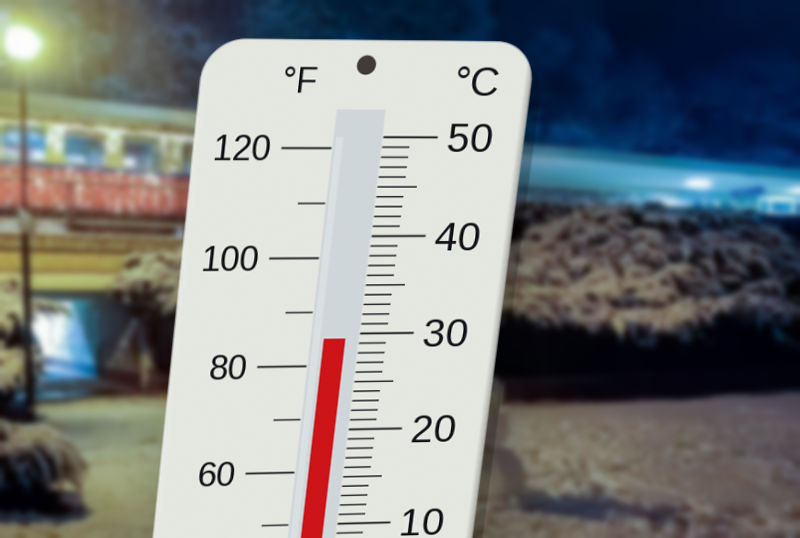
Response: **29.5** °C
